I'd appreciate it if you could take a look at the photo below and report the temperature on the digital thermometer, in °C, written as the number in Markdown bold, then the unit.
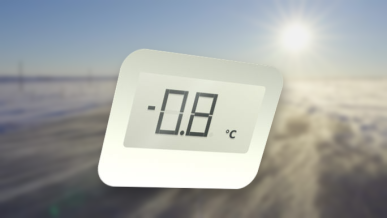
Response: **-0.8** °C
